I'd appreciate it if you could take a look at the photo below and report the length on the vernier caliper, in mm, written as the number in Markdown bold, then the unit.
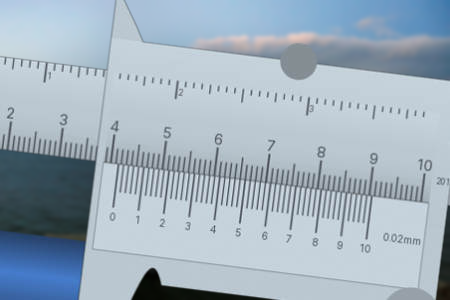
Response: **41.5** mm
